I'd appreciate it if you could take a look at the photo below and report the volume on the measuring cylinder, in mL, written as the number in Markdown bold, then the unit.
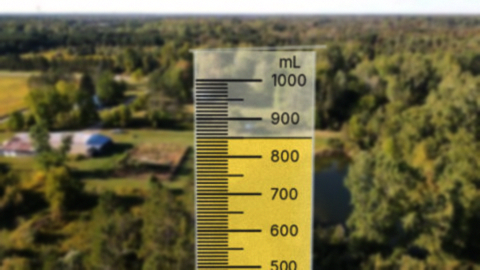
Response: **850** mL
